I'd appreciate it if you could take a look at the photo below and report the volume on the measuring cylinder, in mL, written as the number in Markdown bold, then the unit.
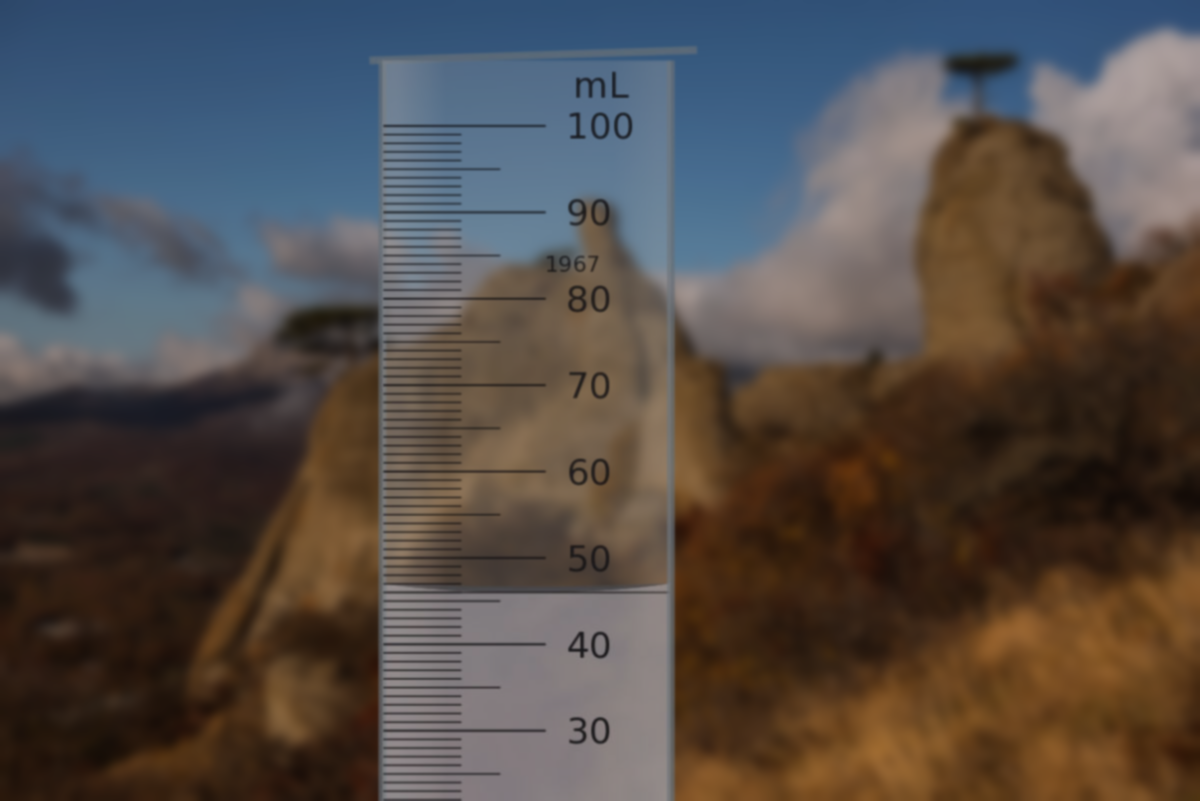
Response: **46** mL
